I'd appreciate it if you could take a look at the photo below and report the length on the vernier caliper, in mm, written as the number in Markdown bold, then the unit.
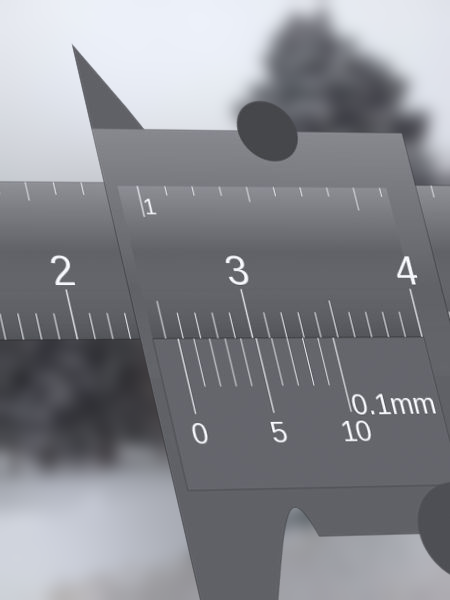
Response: **25.7** mm
